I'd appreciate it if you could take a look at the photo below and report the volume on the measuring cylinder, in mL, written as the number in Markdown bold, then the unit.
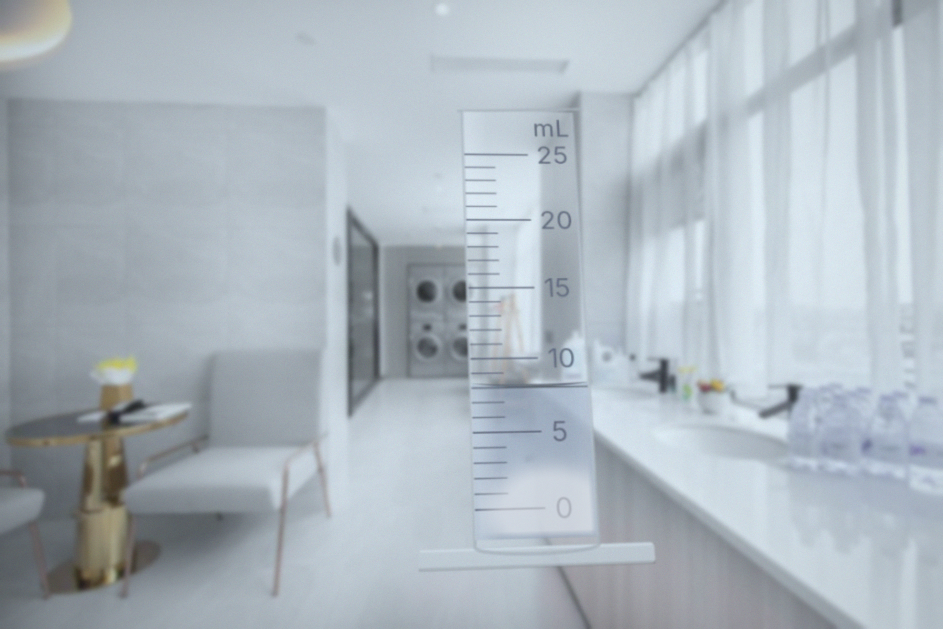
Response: **8** mL
